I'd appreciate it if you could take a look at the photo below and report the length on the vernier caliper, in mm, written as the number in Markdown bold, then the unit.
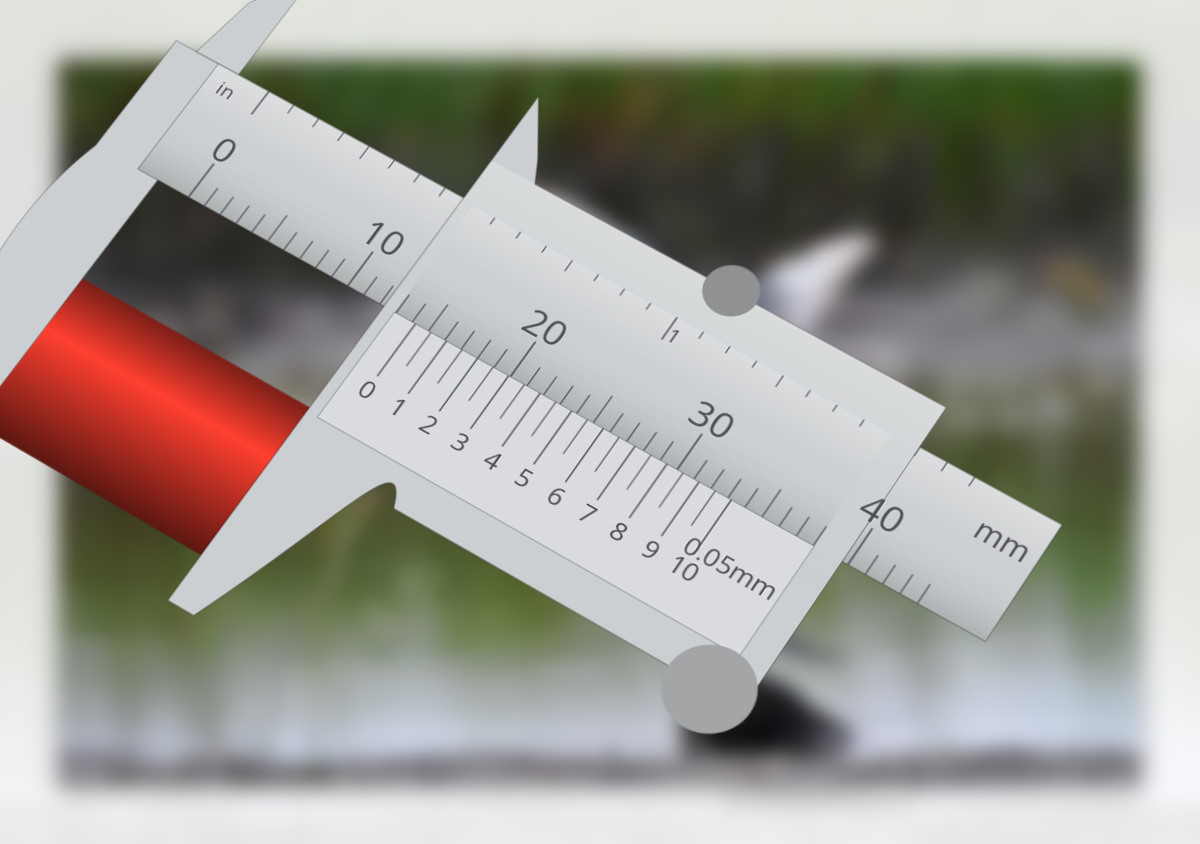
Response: **14.2** mm
